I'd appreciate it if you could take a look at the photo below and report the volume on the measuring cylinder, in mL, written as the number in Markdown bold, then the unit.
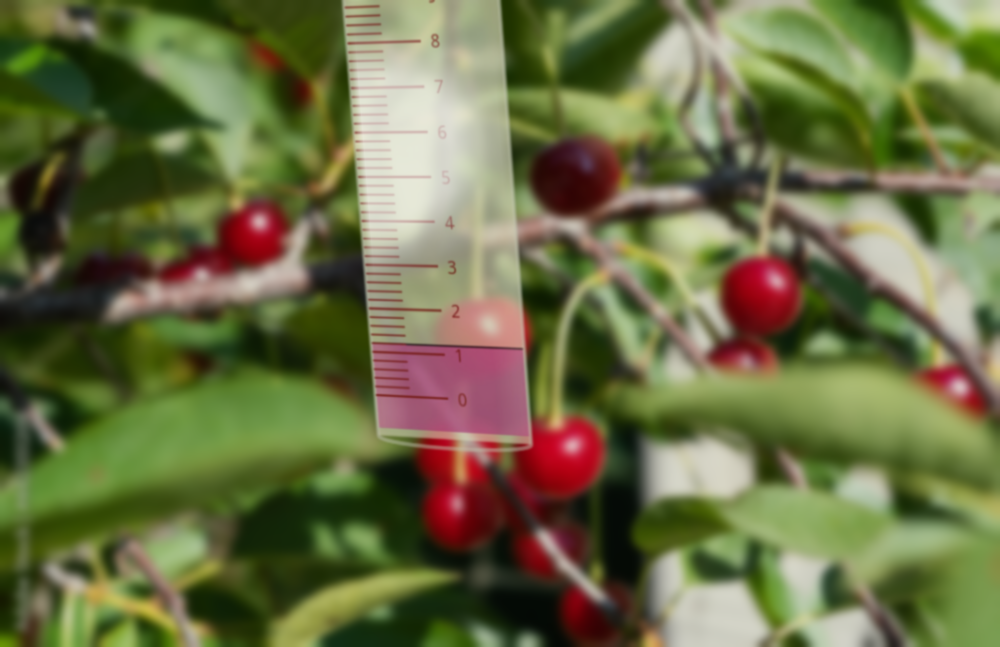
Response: **1.2** mL
